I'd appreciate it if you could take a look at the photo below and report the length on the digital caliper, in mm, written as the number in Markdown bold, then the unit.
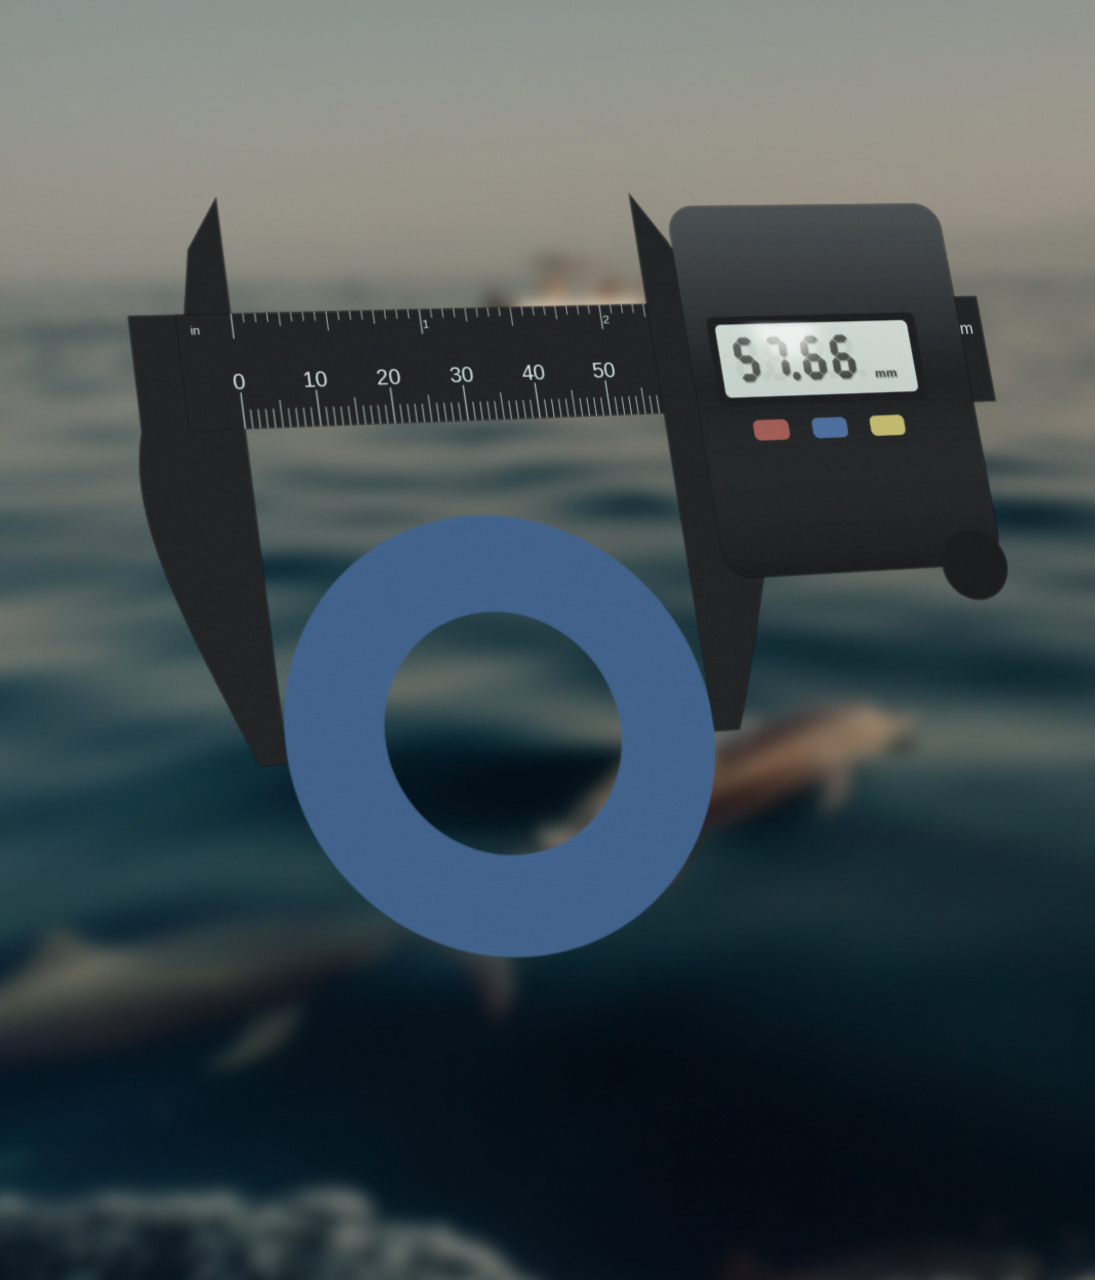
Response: **57.66** mm
